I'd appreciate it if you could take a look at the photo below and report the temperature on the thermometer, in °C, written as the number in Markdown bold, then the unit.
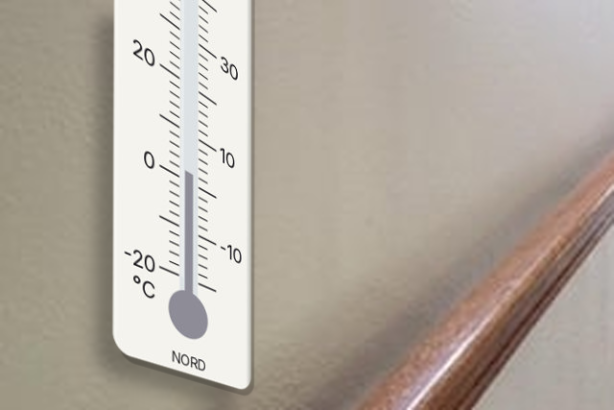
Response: **2** °C
